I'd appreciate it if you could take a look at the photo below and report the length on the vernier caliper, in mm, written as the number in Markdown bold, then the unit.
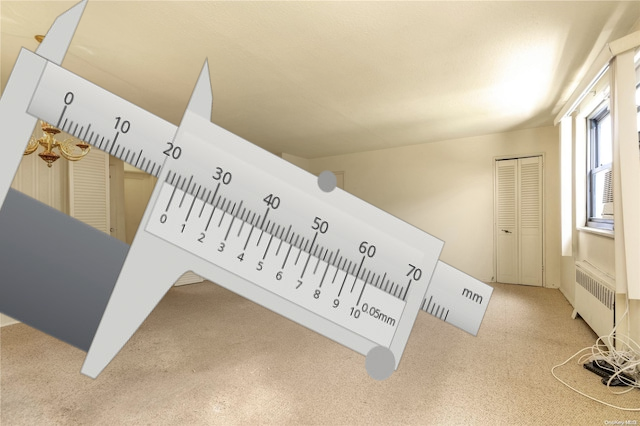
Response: **23.0** mm
